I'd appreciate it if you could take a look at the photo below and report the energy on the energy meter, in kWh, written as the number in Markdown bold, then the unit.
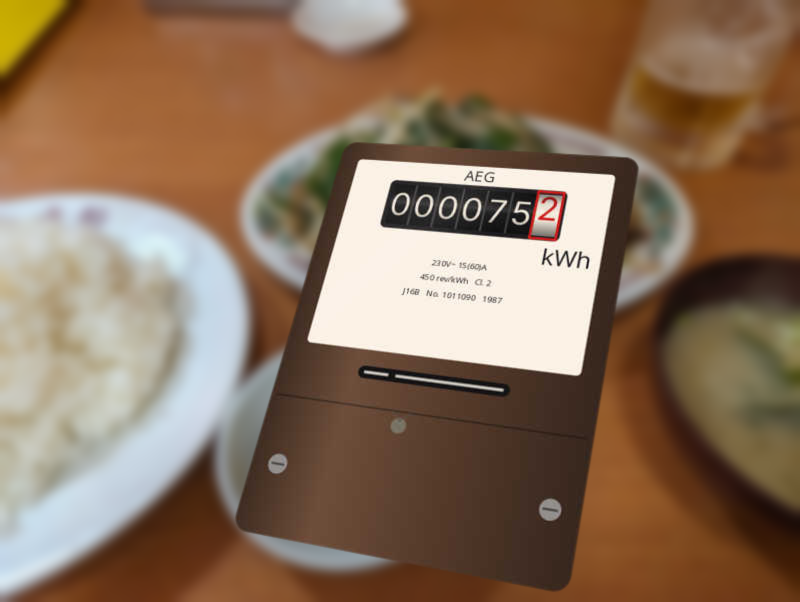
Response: **75.2** kWh
